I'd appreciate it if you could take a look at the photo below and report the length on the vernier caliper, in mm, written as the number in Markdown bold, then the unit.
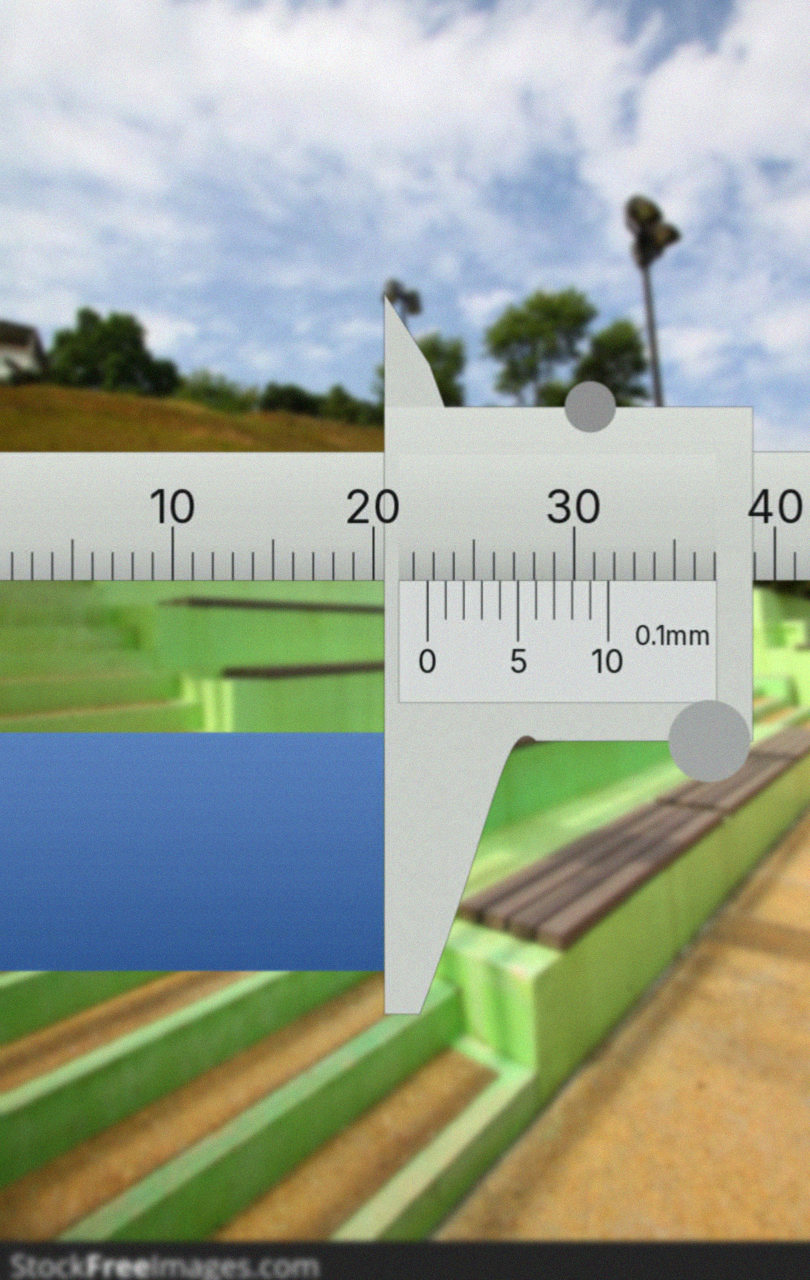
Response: **22.7** mm
